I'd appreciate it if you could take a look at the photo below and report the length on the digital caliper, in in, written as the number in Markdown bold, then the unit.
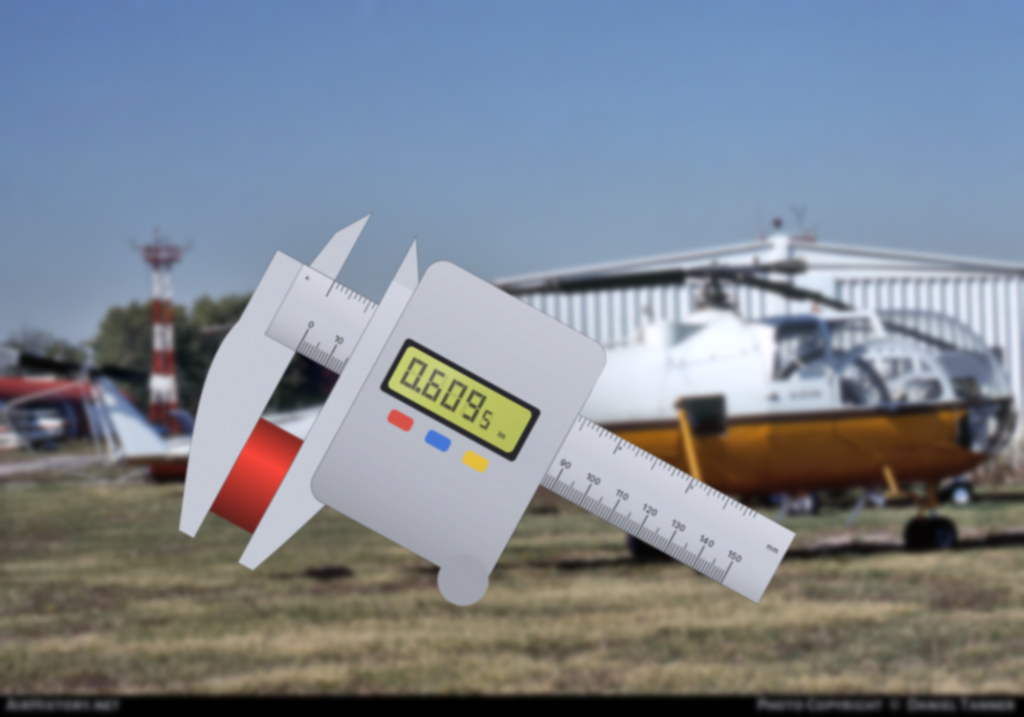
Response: **0.6095** in
